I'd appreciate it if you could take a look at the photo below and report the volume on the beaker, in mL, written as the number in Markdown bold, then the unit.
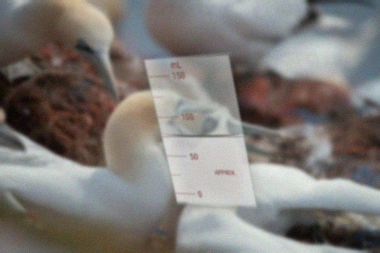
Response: **75** mL
